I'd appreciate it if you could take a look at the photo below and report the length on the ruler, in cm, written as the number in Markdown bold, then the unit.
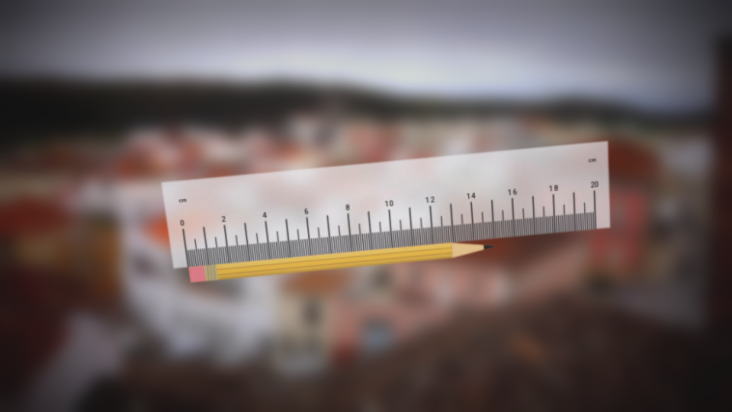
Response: **15** cm
